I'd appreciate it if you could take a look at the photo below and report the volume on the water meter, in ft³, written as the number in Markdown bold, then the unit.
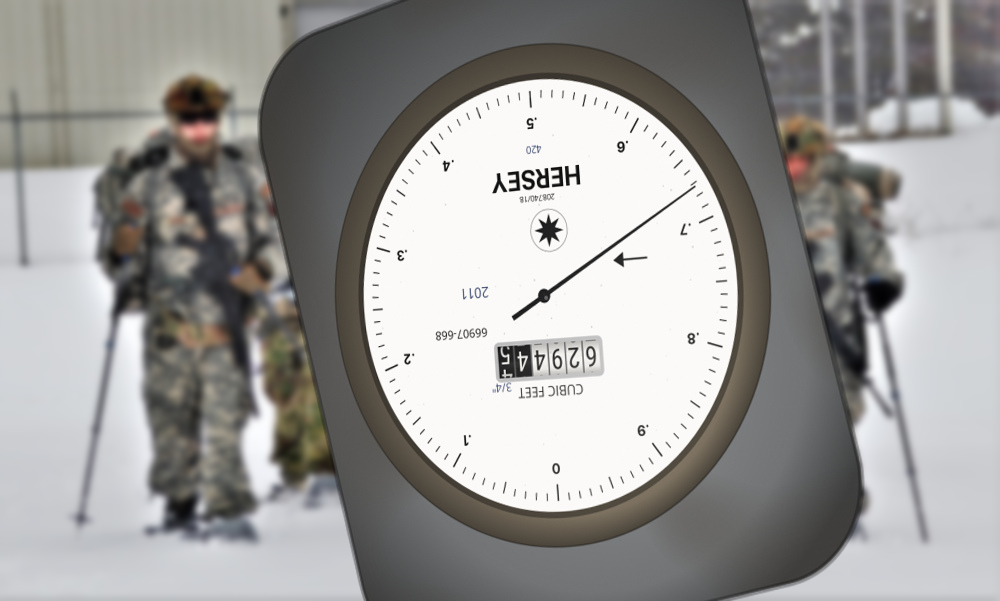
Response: **629444.67** ft³
